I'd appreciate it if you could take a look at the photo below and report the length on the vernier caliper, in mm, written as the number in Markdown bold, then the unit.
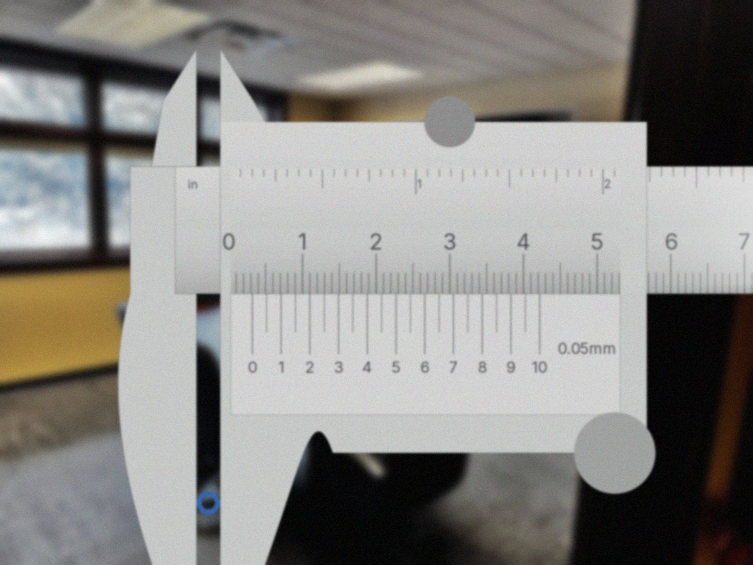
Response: **3.2** mm
